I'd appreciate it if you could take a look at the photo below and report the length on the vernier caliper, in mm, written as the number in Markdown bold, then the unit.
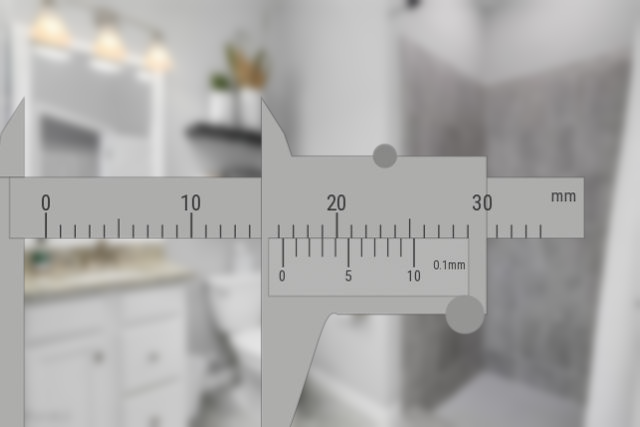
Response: **16.3** mm
